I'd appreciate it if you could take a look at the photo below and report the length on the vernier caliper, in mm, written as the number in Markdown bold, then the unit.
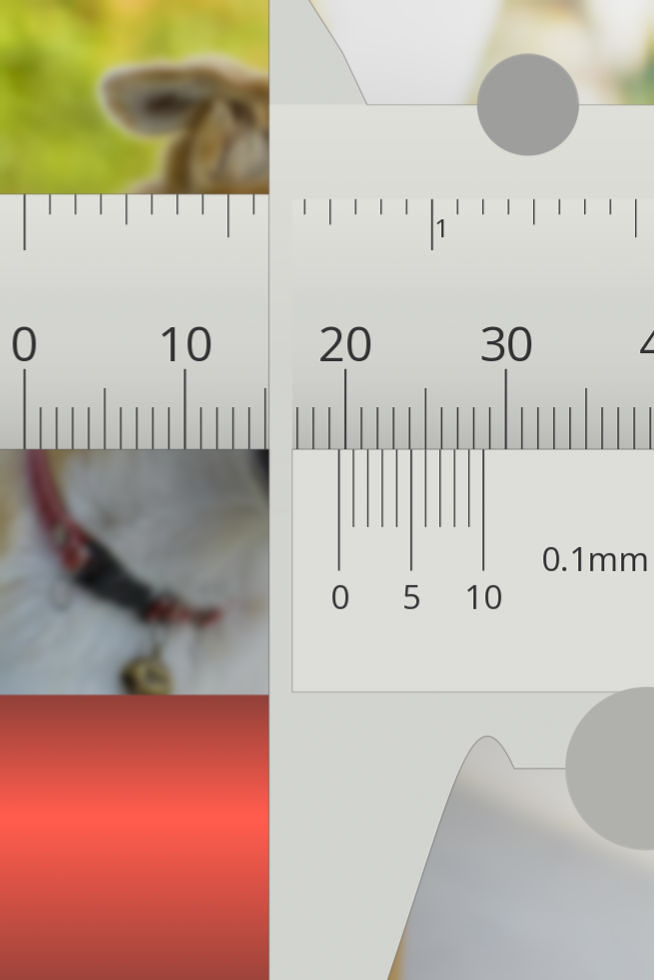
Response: **19.6** mm
